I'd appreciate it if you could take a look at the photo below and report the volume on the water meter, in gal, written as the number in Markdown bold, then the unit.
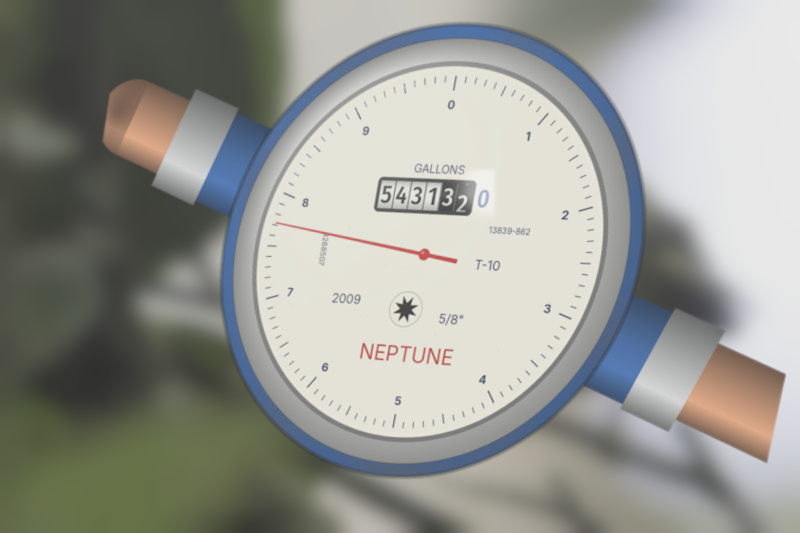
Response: **5431317.7** gal
